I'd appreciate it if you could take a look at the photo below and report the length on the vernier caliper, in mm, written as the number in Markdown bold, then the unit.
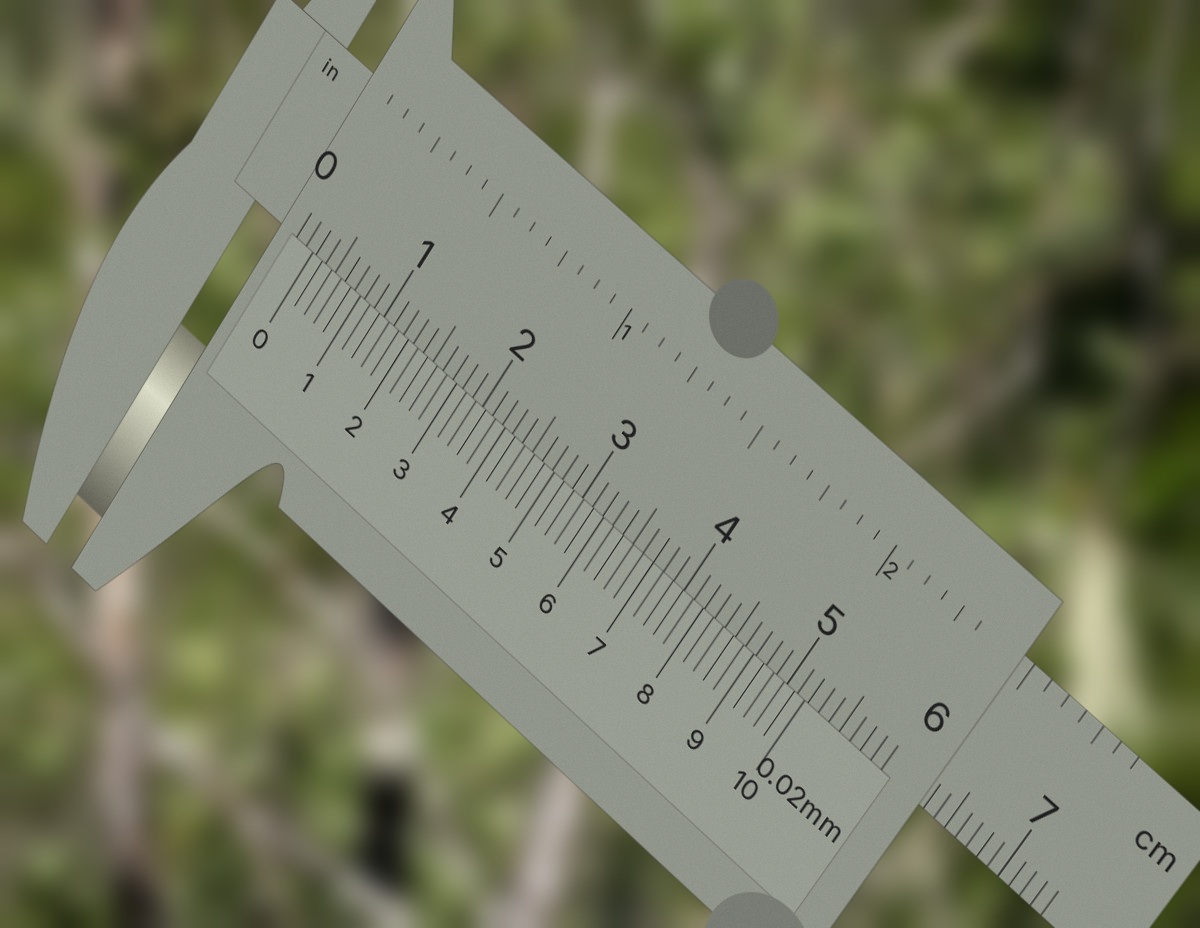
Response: **2.7** mm
